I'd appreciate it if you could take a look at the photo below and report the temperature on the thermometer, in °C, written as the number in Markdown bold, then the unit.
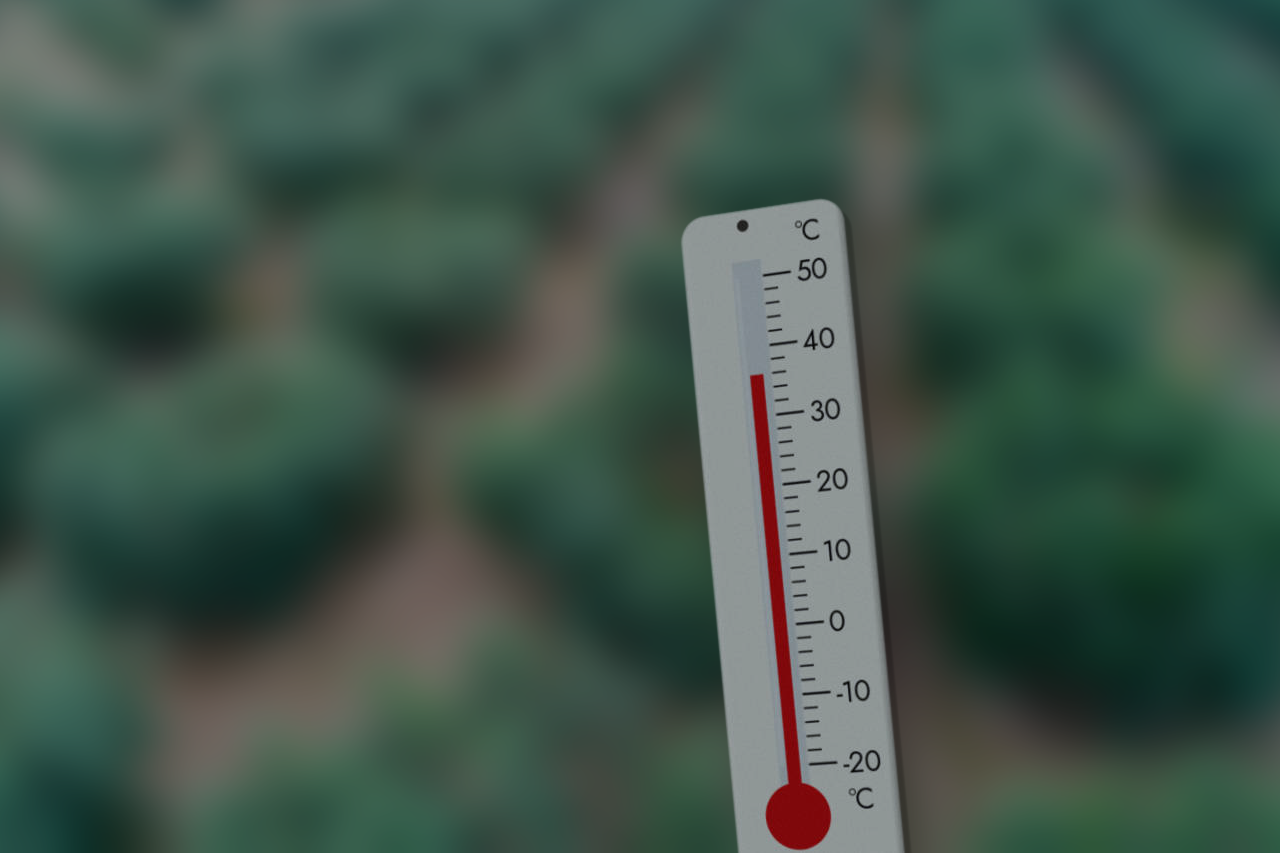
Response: **36** °C
